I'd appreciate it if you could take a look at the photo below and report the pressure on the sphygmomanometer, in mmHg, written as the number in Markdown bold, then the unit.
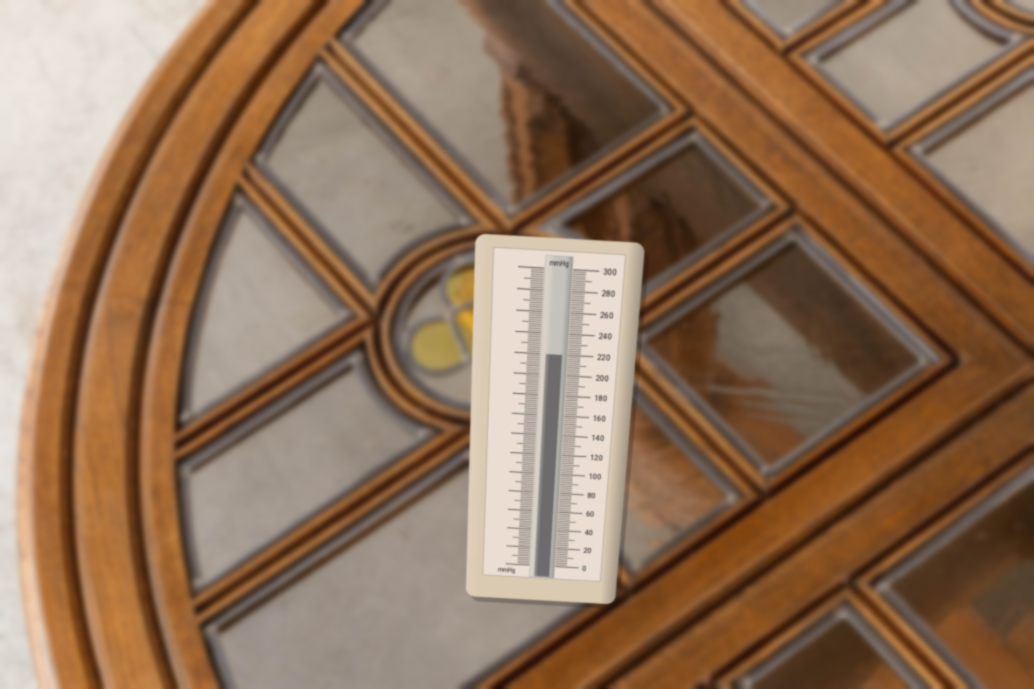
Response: **220** mmHg
